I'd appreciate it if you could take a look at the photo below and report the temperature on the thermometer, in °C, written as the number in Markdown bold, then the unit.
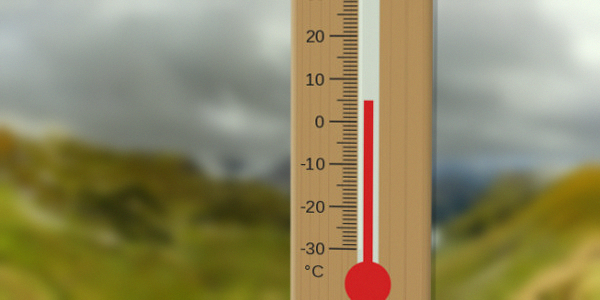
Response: **5** °C
